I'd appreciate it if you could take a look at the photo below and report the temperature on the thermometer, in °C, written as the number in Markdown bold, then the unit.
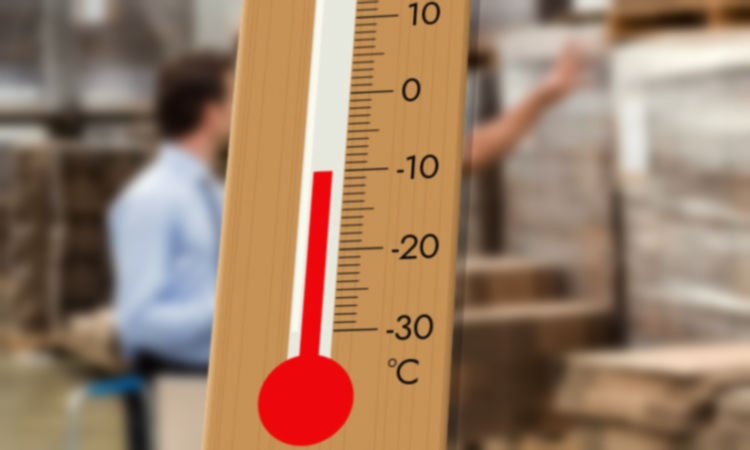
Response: **-10** °C
